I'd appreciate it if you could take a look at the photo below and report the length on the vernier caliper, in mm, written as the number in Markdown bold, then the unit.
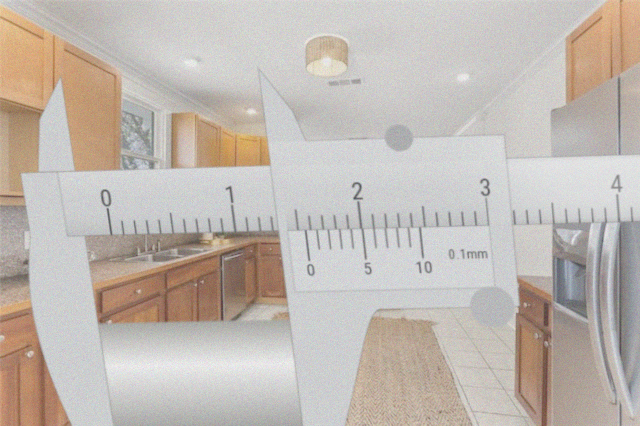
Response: **15.6** mm
